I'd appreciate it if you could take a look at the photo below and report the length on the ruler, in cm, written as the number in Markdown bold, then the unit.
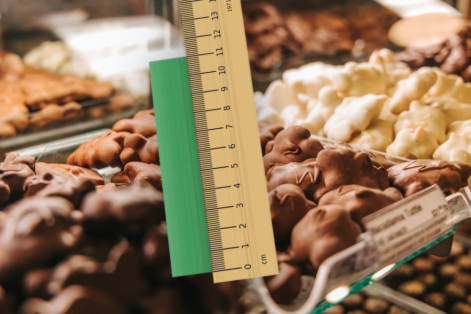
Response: **11** cm
